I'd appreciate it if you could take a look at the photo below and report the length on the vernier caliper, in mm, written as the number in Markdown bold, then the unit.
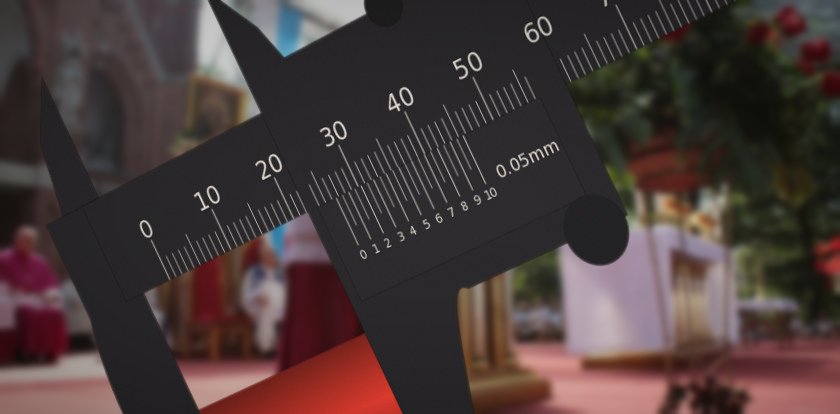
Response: **26.6** mm
